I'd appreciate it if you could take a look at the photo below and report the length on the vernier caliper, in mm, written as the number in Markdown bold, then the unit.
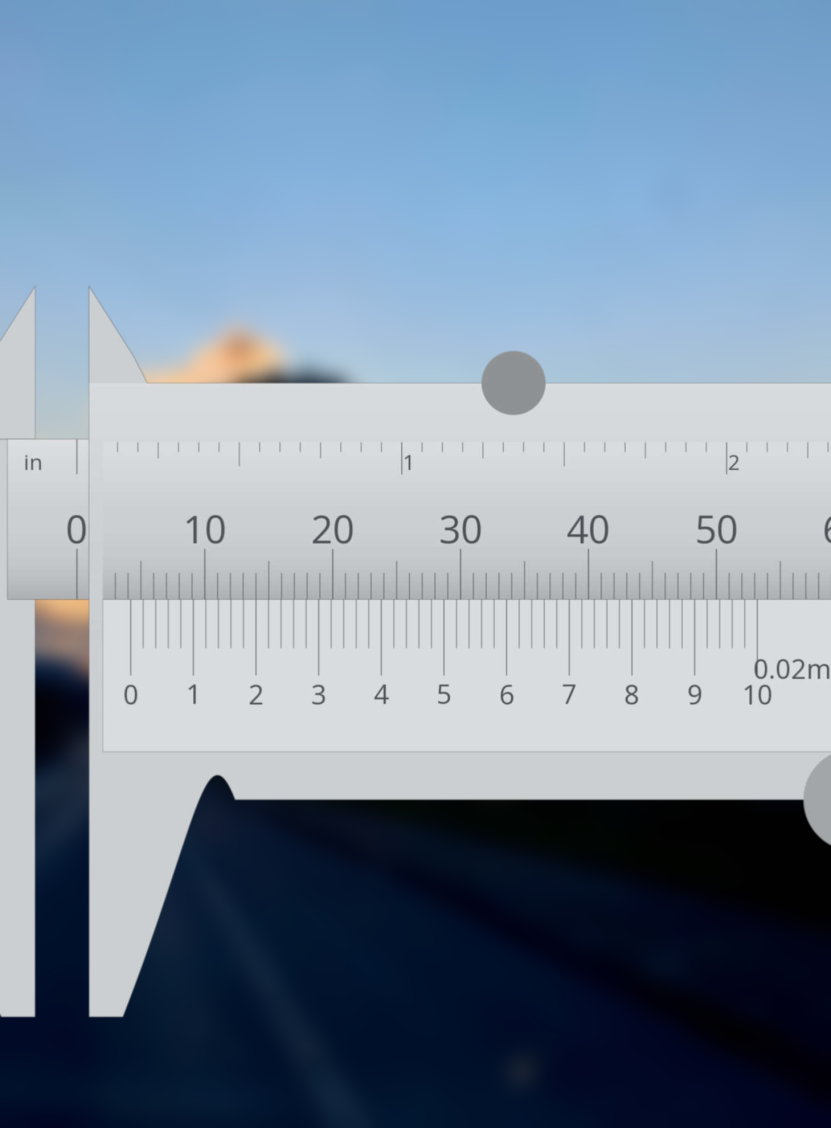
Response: **4.2** mm
